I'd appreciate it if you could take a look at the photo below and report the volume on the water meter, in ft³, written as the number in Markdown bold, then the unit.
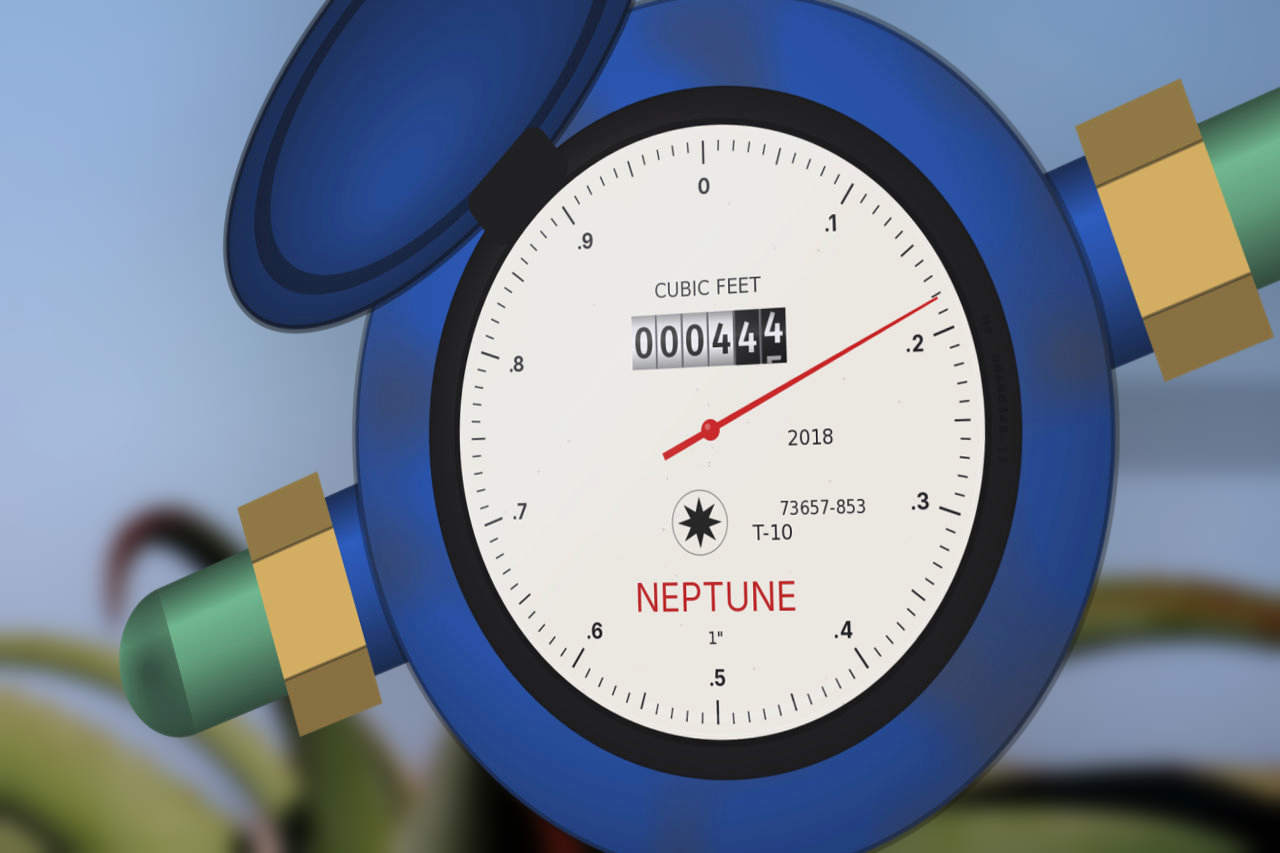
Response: **444.18** ft³
